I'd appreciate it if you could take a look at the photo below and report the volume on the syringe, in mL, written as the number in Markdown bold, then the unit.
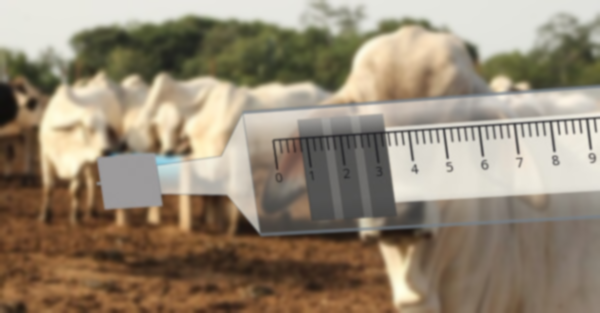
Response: **0.8** mL
